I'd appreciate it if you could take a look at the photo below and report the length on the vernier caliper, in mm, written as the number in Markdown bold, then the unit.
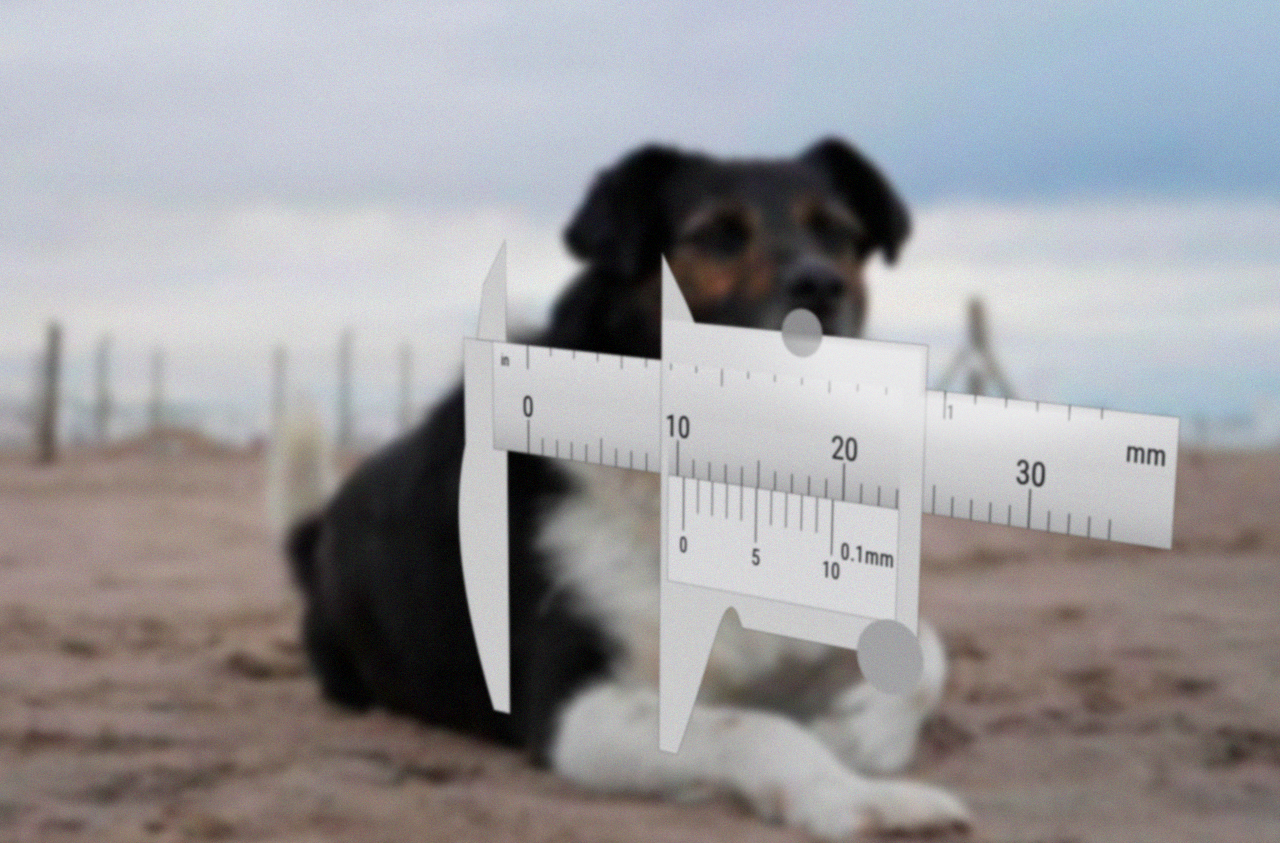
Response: **10.4** mm
